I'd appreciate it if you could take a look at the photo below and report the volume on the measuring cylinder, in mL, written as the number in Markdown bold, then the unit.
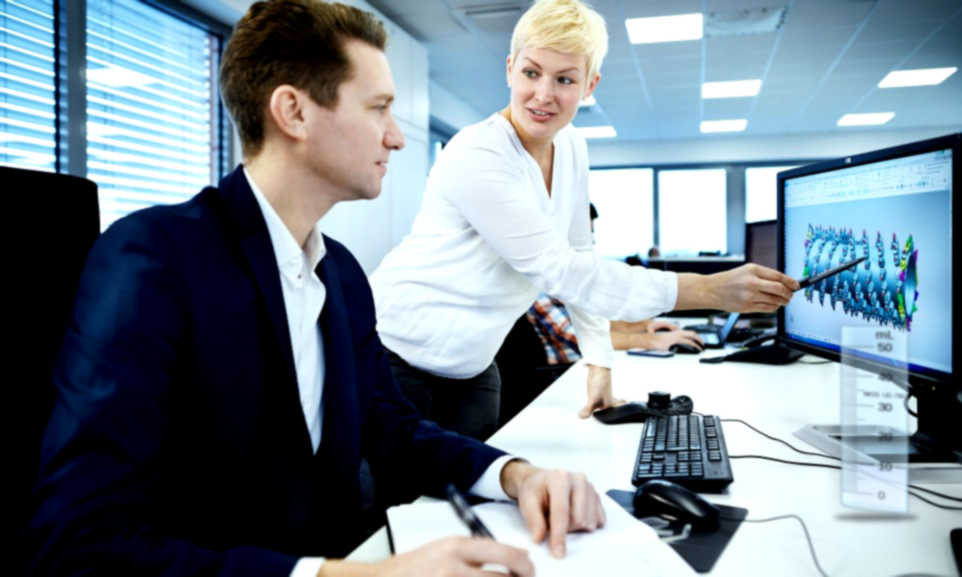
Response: **10** mL
